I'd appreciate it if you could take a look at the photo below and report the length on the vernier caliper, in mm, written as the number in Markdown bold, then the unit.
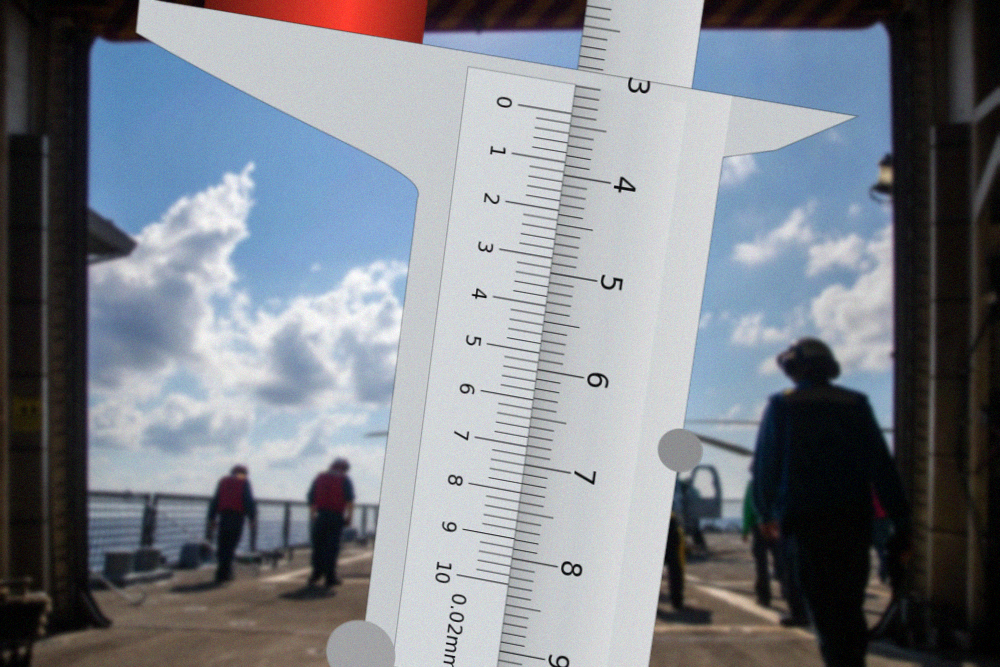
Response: **33.8** mm
